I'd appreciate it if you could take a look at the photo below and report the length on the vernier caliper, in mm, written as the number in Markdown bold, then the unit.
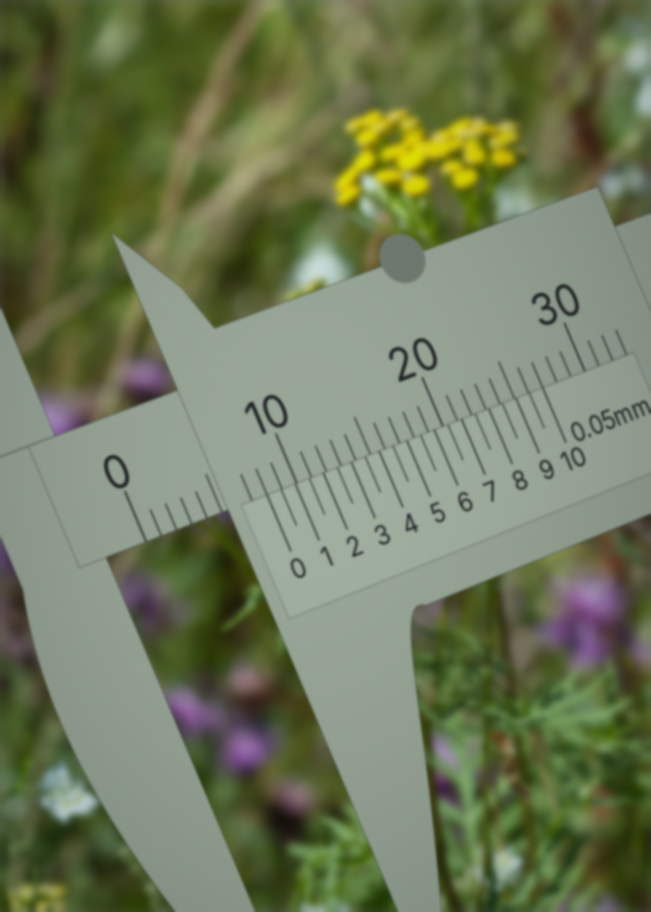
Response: **8.0** mm
